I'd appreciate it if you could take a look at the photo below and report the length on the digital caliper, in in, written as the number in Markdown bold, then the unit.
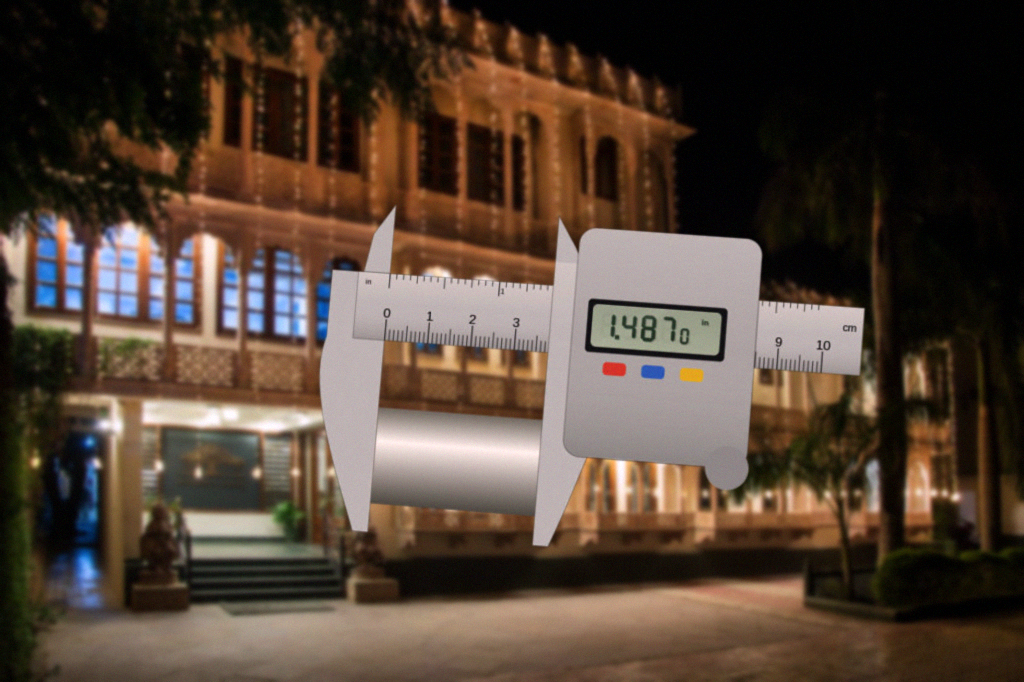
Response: **1.4870** in
